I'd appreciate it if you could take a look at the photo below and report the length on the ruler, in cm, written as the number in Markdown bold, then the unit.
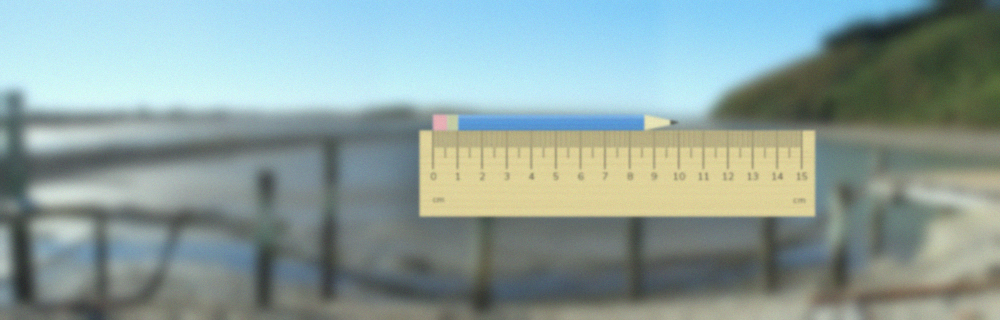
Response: **10** cm
